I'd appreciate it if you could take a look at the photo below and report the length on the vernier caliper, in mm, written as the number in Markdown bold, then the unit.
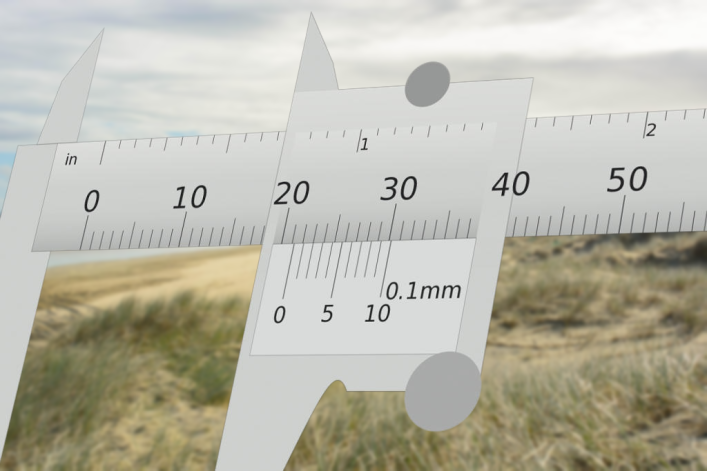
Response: **21.2** mm
